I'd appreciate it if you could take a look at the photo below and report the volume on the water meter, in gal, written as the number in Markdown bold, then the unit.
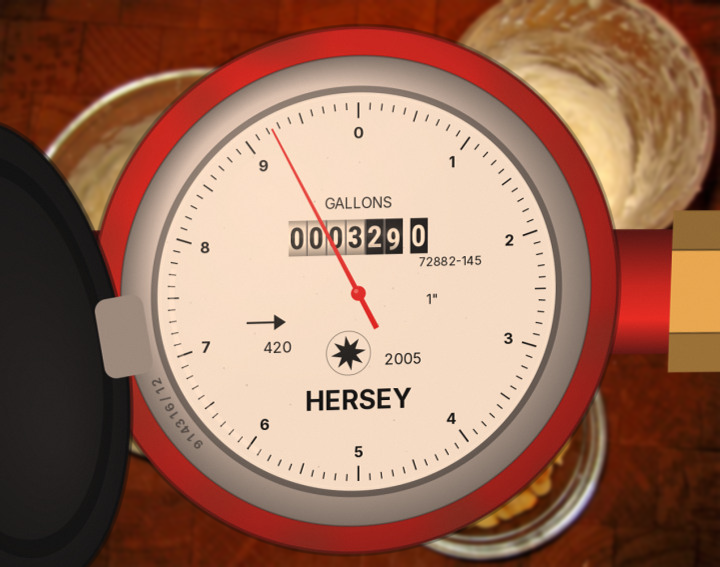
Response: **3289.2** gal
